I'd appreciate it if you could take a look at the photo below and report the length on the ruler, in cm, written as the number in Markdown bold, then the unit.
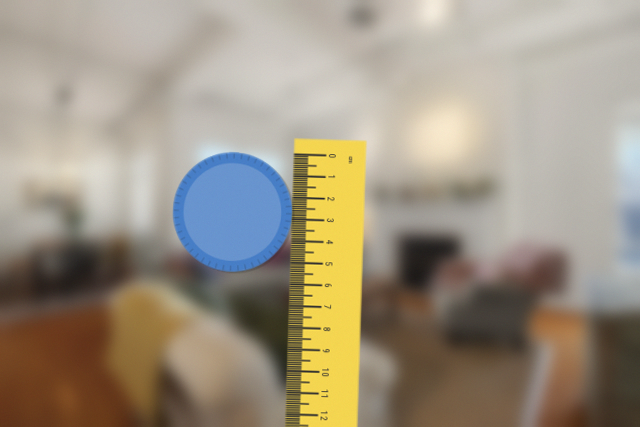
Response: **5.5** cm
